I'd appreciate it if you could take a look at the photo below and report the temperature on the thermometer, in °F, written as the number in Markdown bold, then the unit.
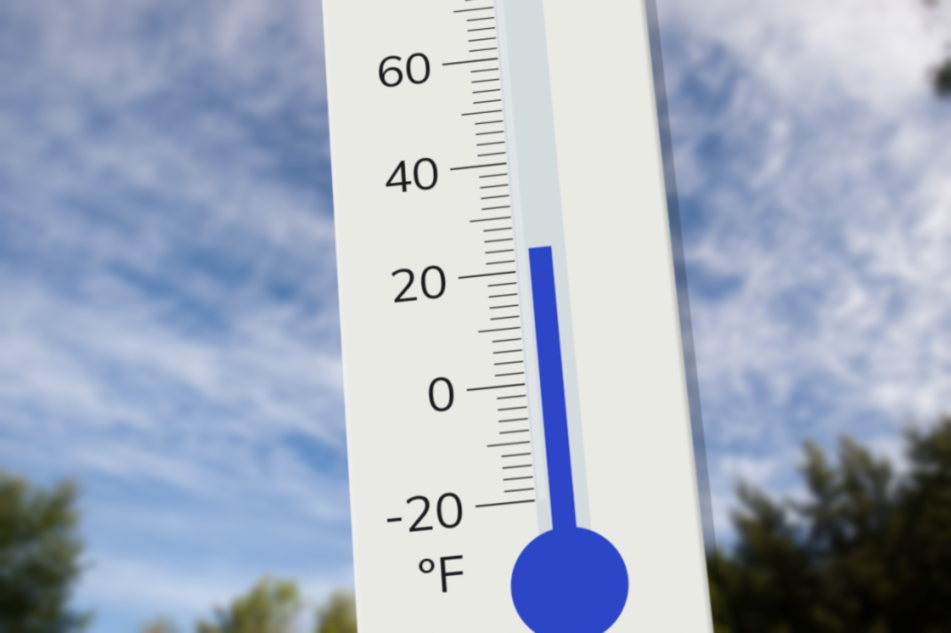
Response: **24** °F
